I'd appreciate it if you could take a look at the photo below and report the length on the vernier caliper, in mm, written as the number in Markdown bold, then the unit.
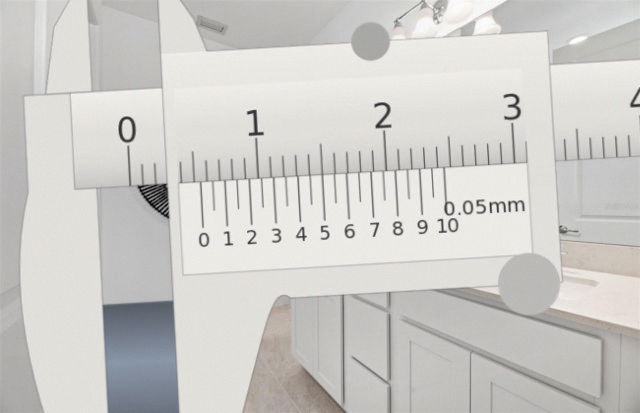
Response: **5.5** mm
